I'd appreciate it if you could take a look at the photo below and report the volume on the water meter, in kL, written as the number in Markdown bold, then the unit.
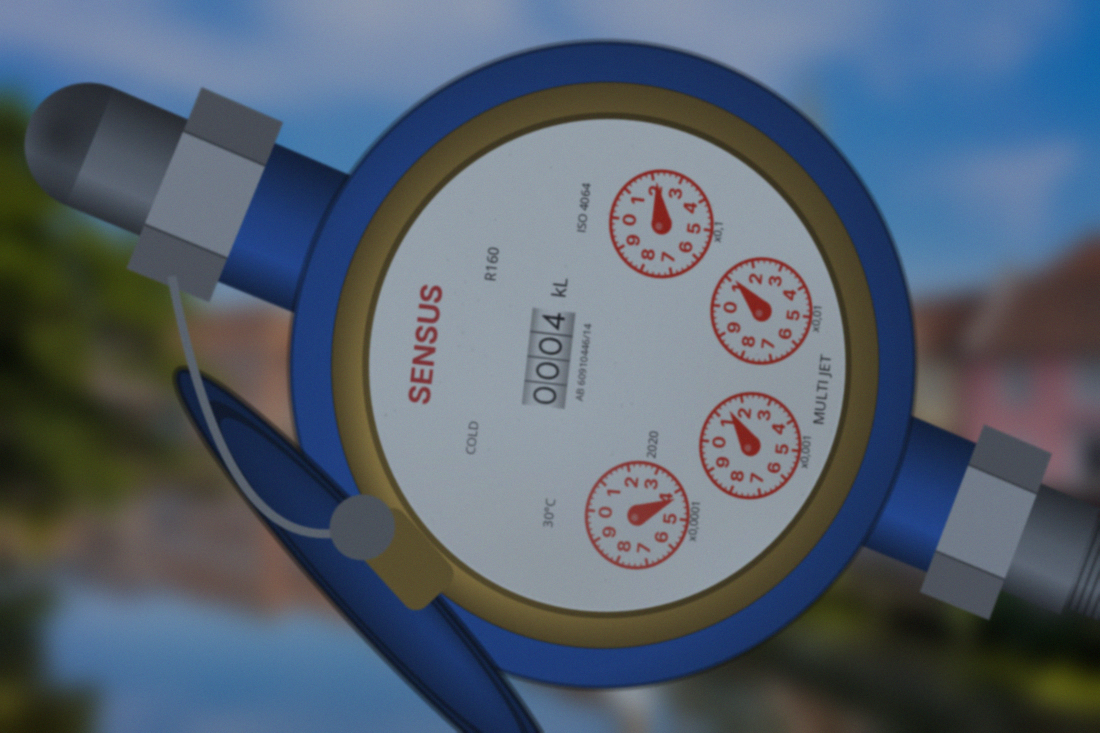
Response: **4.2114** kL
